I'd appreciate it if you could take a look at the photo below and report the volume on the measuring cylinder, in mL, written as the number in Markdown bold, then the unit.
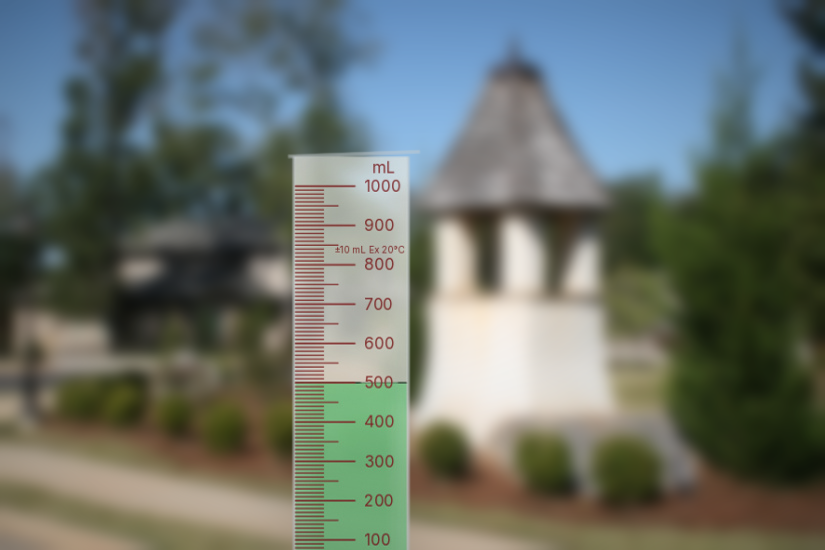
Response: **500** mL
